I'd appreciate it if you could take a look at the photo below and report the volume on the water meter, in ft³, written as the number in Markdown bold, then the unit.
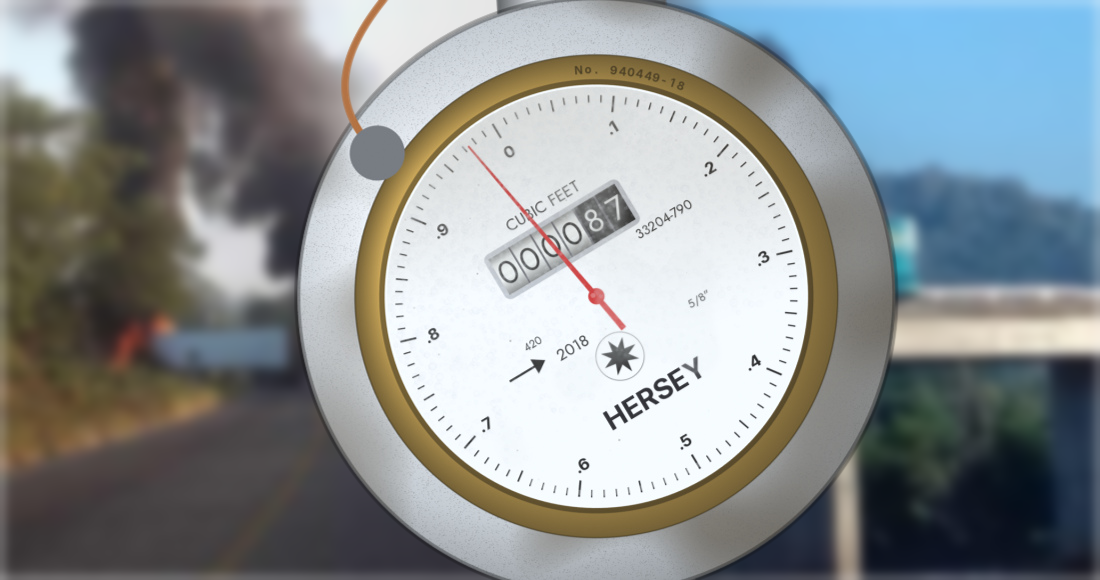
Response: **86.97** ft³
